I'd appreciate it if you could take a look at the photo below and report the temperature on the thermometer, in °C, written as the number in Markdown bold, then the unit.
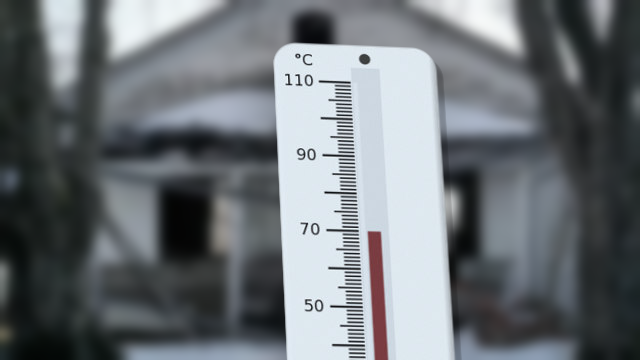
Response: **70** °C
